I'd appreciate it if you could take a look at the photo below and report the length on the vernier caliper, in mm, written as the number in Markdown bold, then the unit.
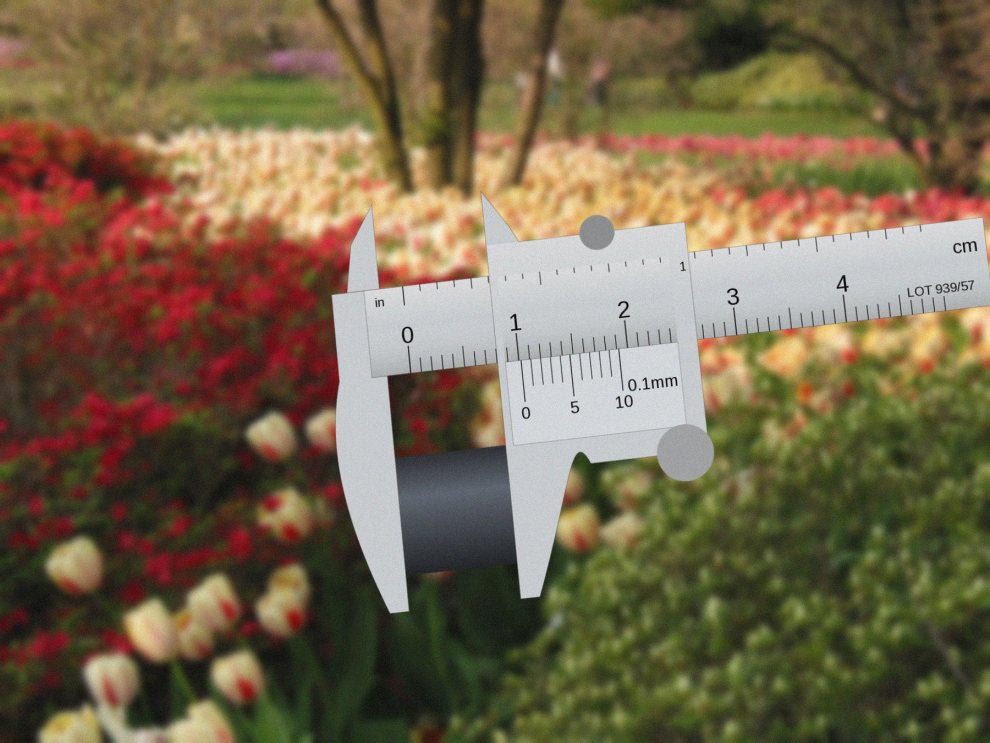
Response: **10.2** mm
